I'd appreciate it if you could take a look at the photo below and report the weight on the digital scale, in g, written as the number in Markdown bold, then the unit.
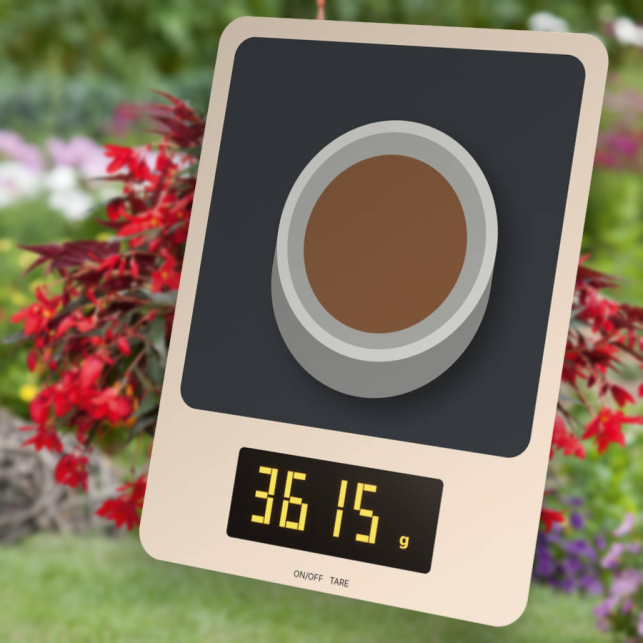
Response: **3615** g
